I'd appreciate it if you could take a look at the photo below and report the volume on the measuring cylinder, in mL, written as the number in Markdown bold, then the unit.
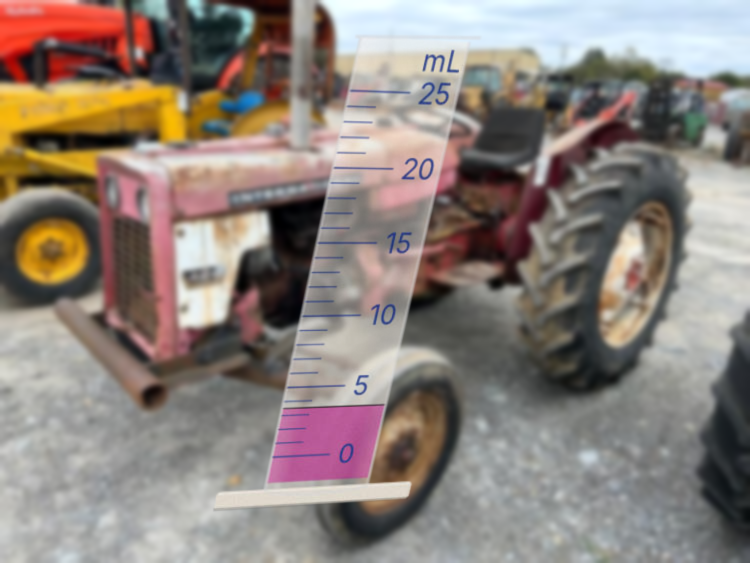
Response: **3.5** mL
